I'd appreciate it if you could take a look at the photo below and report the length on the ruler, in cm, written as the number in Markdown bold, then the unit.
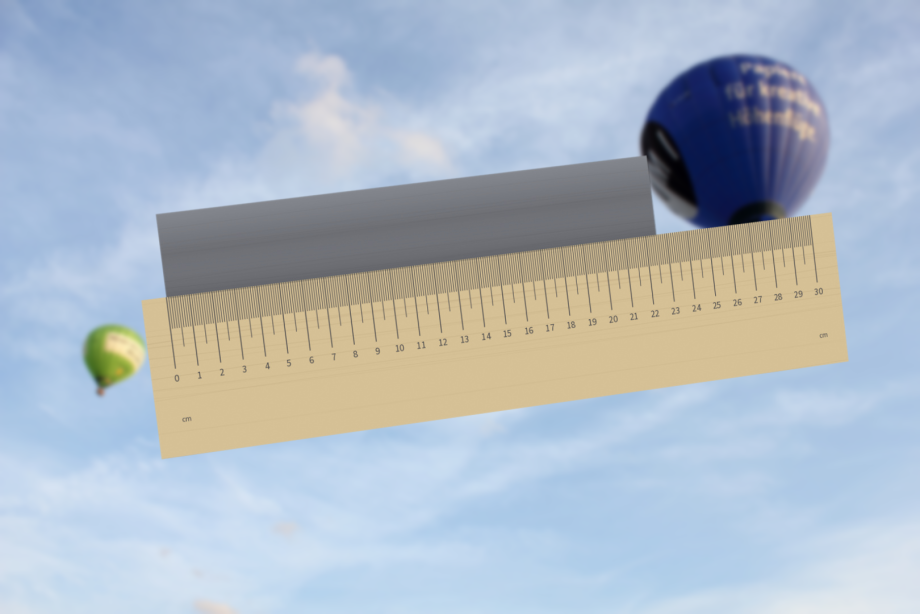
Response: **22.5** cm
